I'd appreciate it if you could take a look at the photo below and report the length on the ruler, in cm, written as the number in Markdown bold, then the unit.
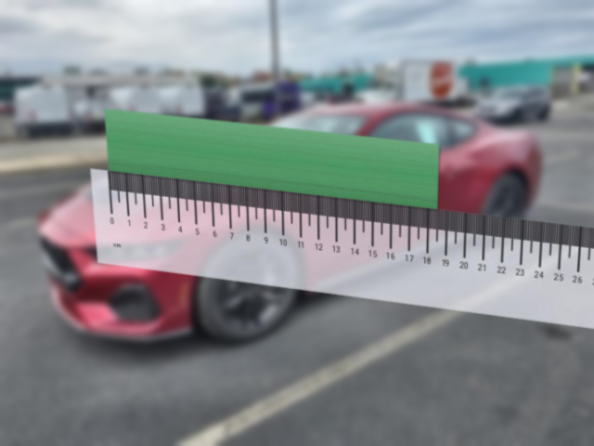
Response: **18.5** cm
